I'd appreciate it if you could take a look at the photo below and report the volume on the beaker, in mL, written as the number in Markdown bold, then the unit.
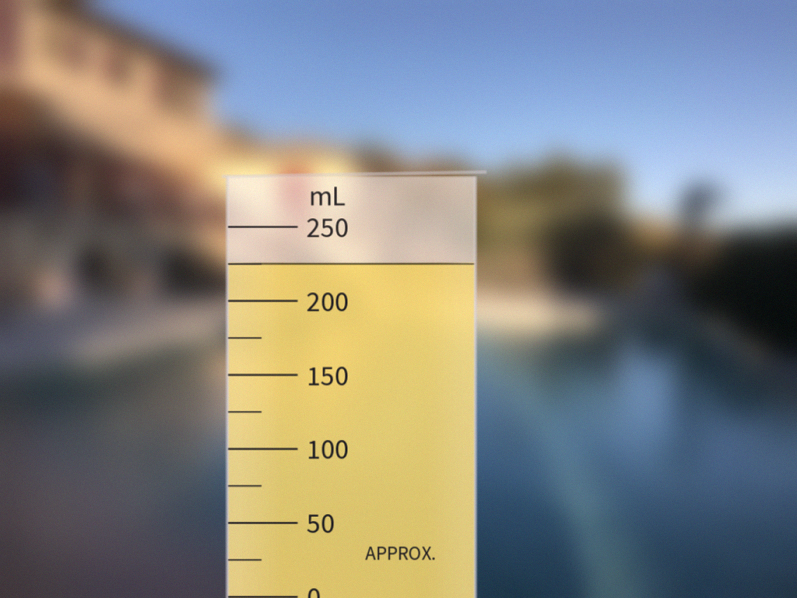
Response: **225** mL
